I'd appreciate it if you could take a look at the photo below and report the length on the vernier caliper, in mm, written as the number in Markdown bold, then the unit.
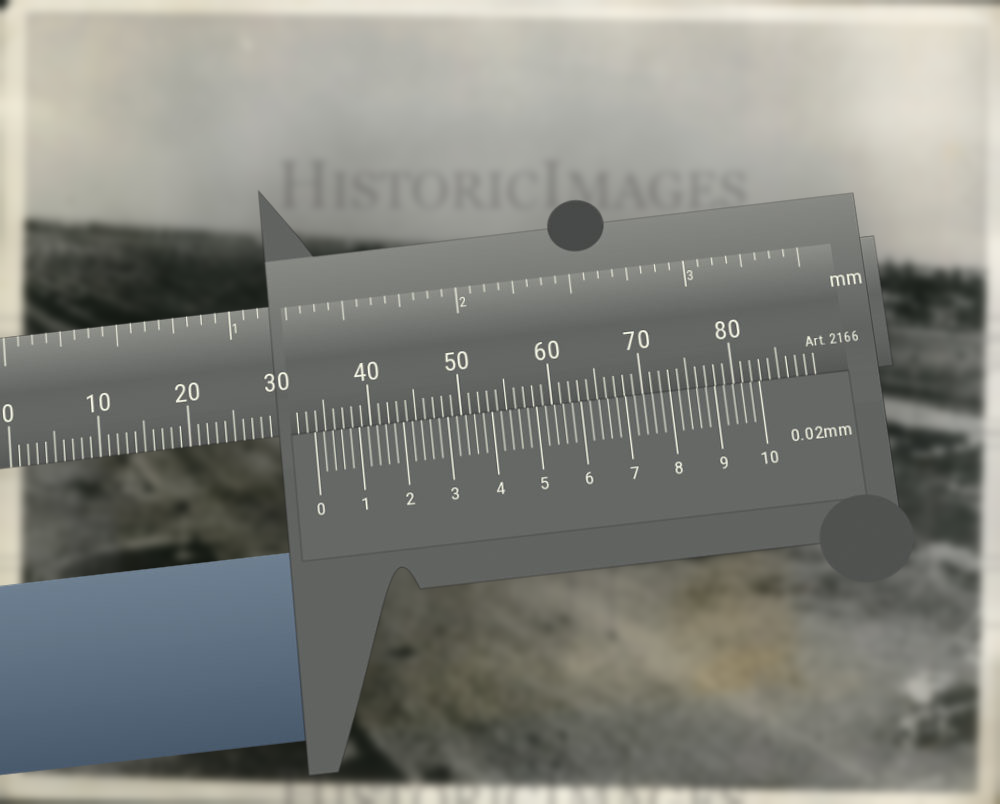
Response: **33.8** mm
